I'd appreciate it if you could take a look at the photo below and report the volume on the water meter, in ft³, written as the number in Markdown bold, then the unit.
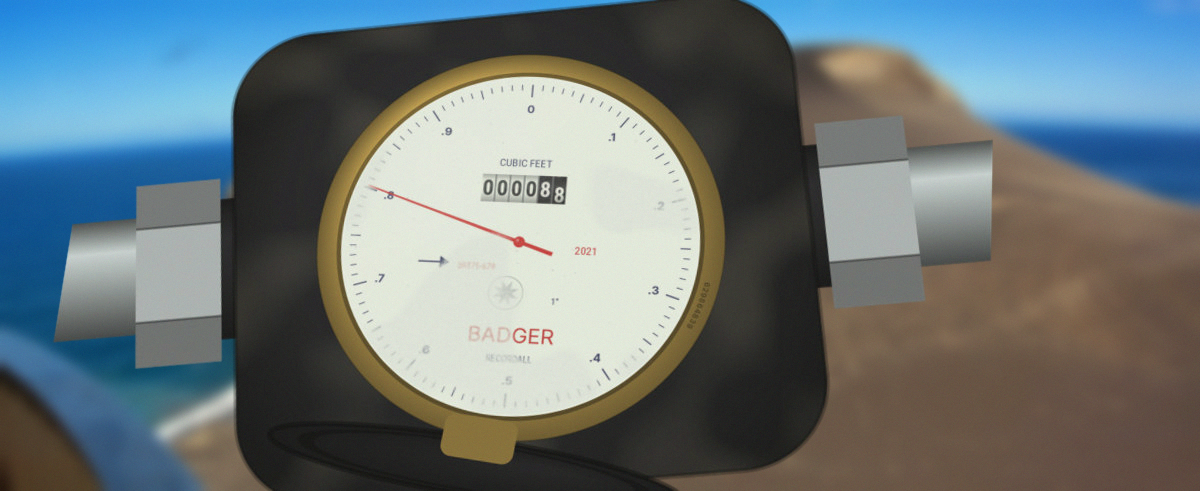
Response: **87.80** ft³
